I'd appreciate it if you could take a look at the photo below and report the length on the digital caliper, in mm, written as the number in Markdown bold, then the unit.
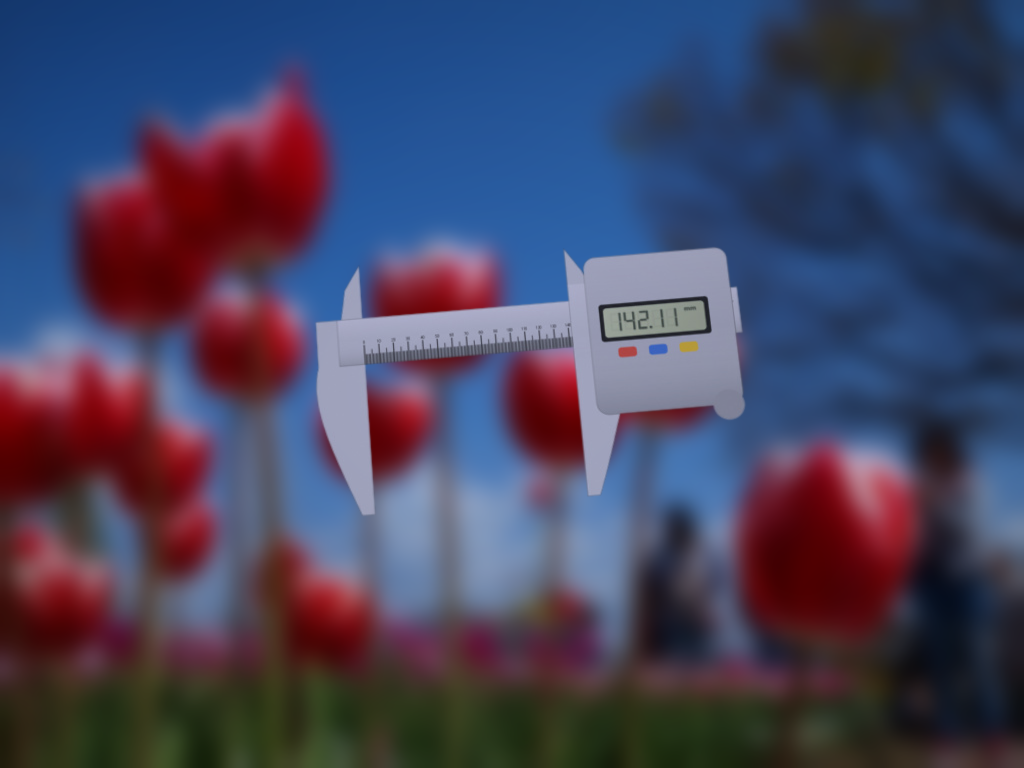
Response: **142.11** mm
